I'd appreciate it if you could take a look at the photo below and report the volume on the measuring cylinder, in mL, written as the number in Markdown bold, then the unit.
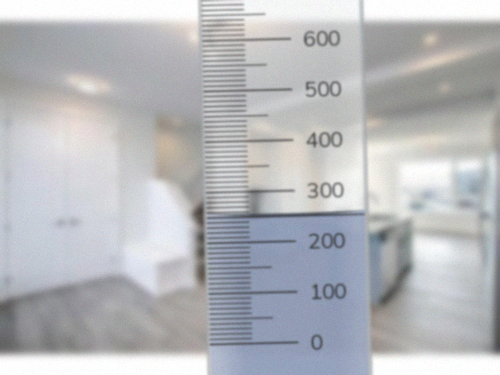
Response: **250** mL
